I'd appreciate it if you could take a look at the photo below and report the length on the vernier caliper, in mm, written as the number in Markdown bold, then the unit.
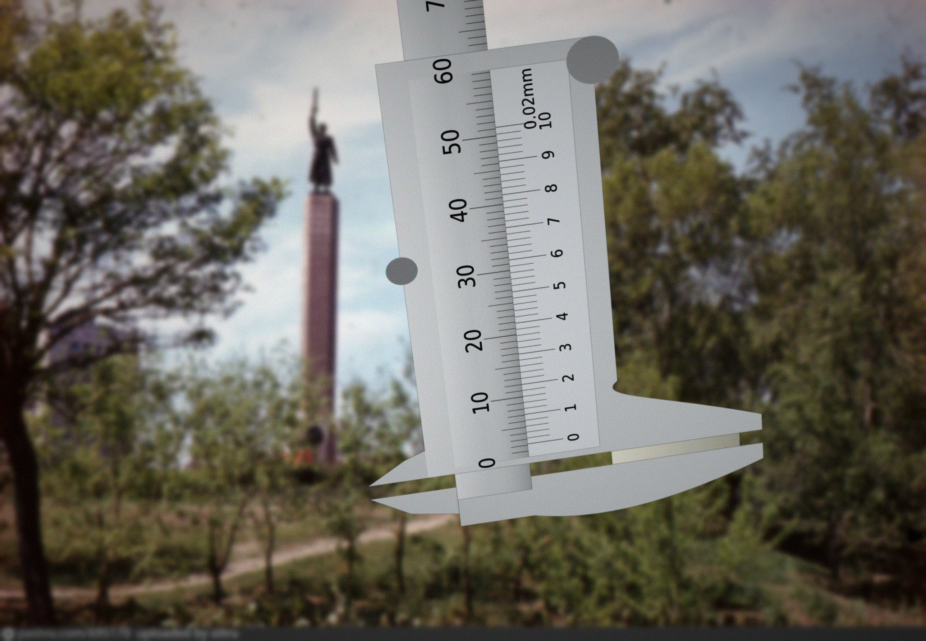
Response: **2.2** mm
